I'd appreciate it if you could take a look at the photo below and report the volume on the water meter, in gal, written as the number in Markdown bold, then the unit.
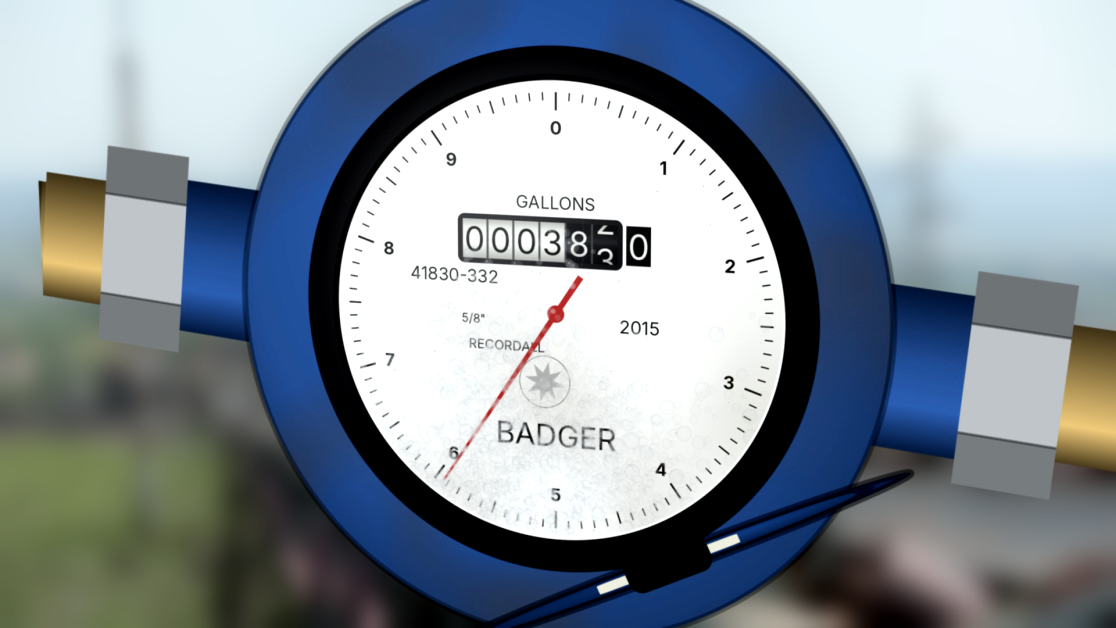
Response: **3825.9** gal
